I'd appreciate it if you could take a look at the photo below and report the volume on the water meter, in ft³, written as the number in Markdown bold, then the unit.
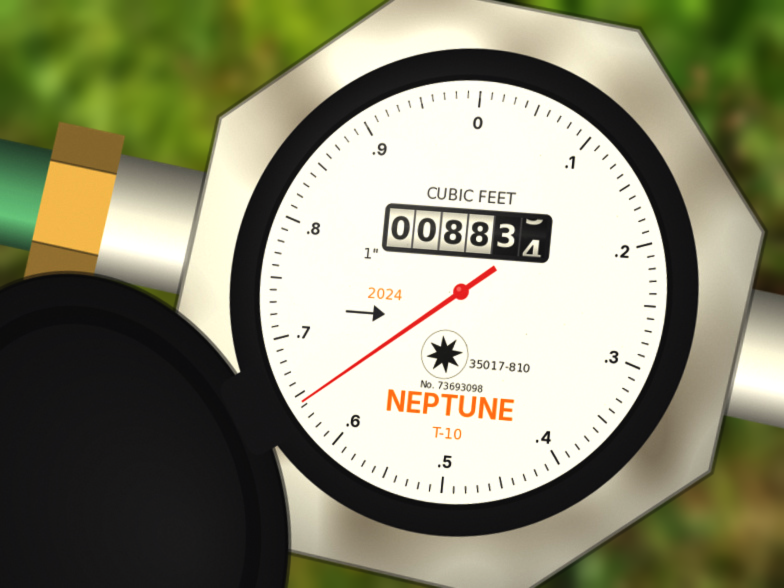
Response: **8833.64** ft³
